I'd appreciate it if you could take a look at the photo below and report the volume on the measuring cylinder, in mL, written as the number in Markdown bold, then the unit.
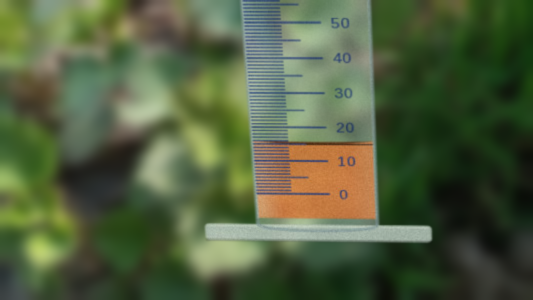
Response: **15** mL
